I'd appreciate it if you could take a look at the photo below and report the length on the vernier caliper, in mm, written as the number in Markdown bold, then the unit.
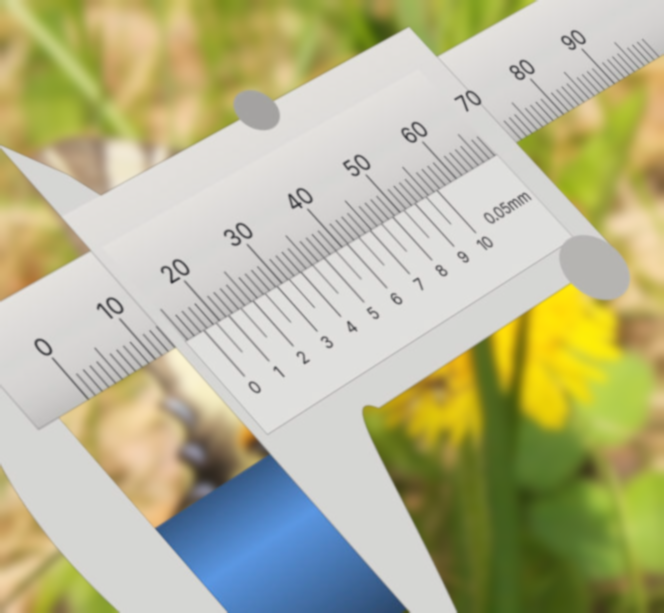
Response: **17.5** mm
